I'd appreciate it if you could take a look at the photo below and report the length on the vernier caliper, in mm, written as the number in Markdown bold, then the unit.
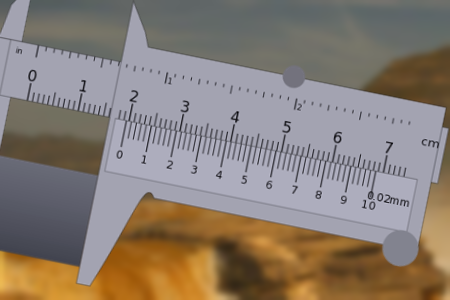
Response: **19.5** mm
